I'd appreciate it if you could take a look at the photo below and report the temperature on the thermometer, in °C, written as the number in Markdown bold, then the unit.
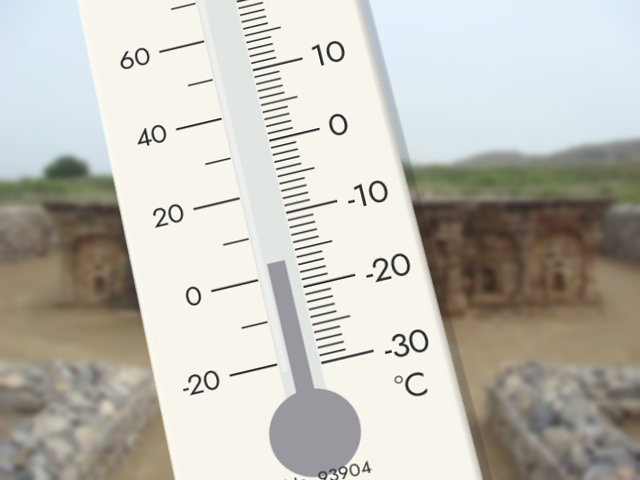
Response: **-16** °C
